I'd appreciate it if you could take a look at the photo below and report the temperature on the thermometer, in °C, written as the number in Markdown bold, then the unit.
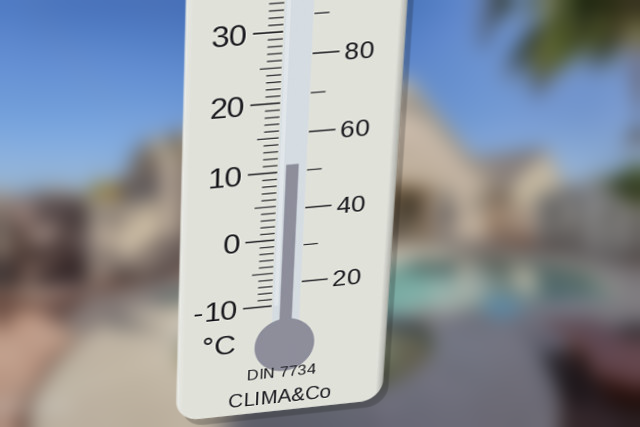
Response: **11** °C
